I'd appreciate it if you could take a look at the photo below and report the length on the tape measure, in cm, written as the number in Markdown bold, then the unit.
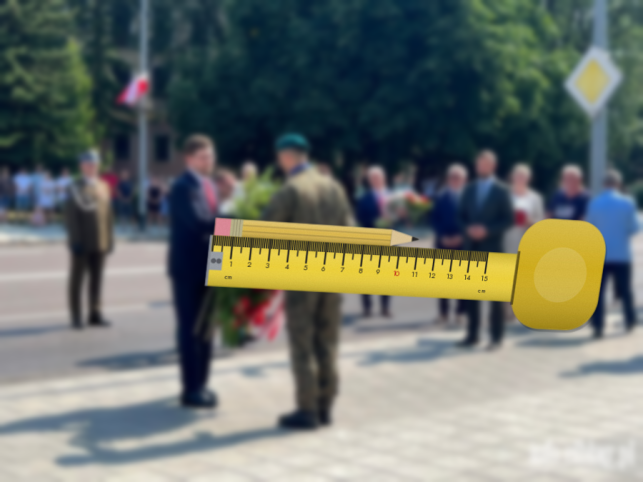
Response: **11** cm
